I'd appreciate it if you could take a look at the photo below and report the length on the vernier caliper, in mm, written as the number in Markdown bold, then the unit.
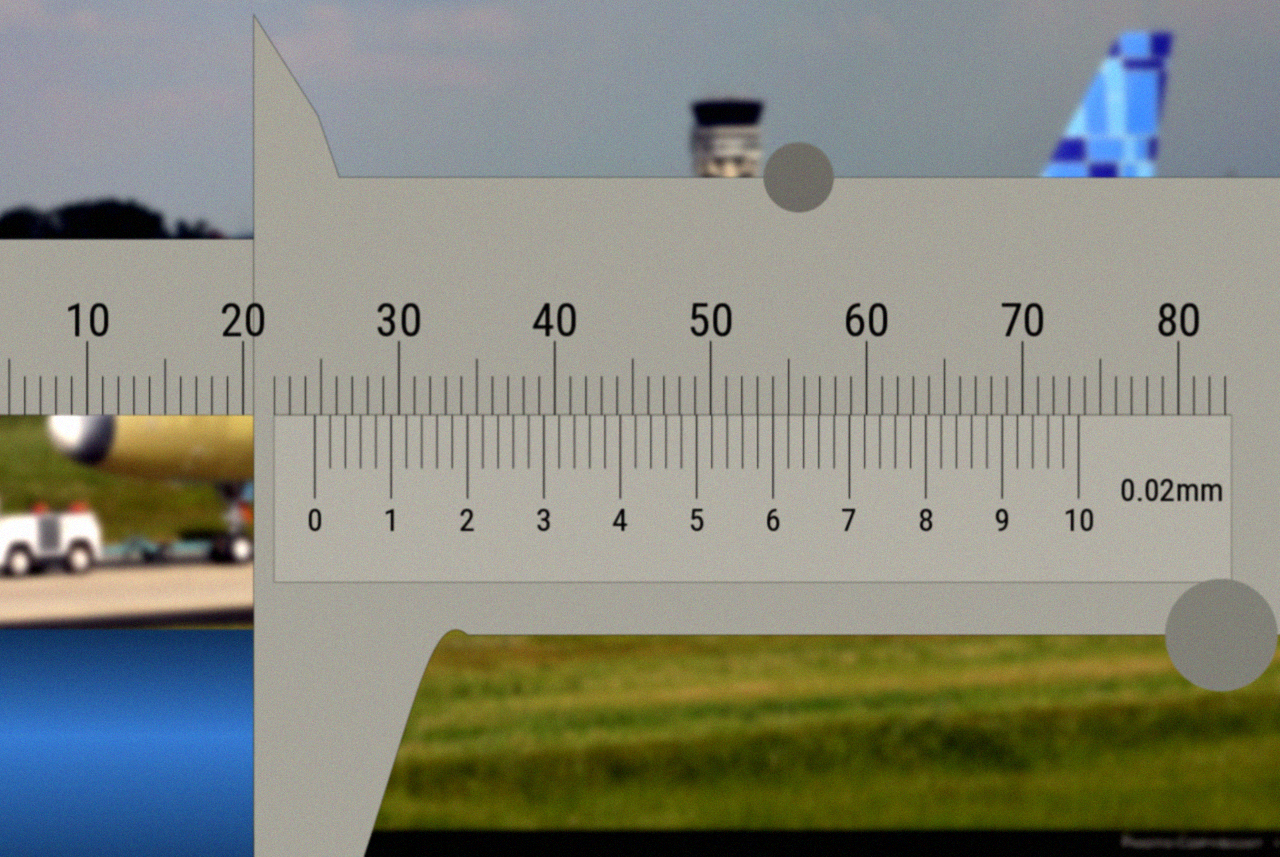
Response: **24.6** mm
